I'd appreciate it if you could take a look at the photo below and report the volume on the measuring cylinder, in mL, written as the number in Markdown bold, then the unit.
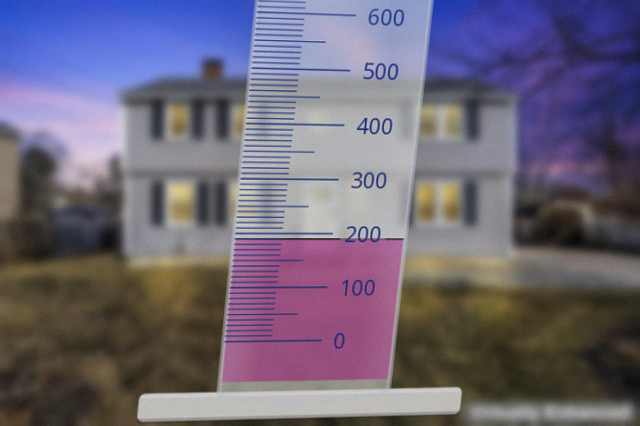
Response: **190** mL
